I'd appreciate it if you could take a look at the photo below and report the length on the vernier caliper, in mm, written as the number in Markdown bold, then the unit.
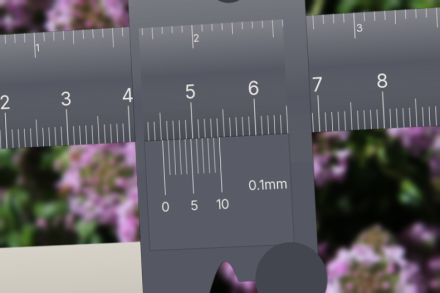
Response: **45.2** mm
